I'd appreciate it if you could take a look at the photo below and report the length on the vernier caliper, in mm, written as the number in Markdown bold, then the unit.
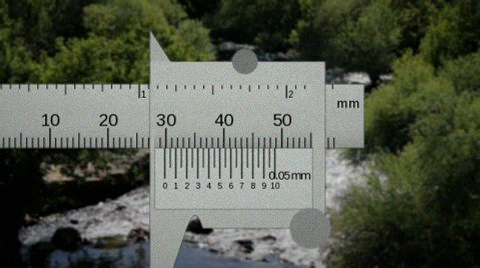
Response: **29.8** mm
